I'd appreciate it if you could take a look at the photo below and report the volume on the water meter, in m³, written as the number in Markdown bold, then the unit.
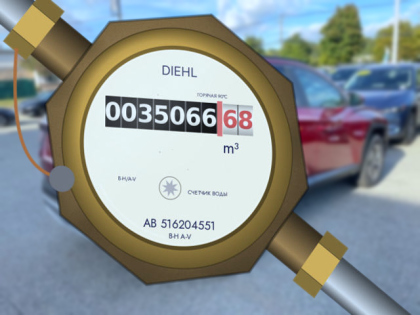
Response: **35066.68** m³
